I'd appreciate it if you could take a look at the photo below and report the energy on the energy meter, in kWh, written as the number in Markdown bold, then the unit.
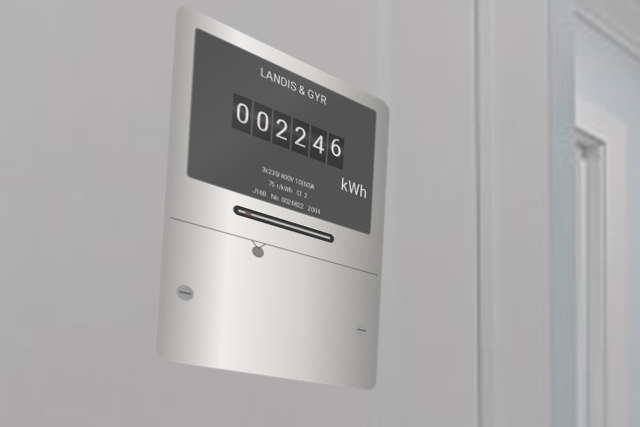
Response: **2246** kWh
